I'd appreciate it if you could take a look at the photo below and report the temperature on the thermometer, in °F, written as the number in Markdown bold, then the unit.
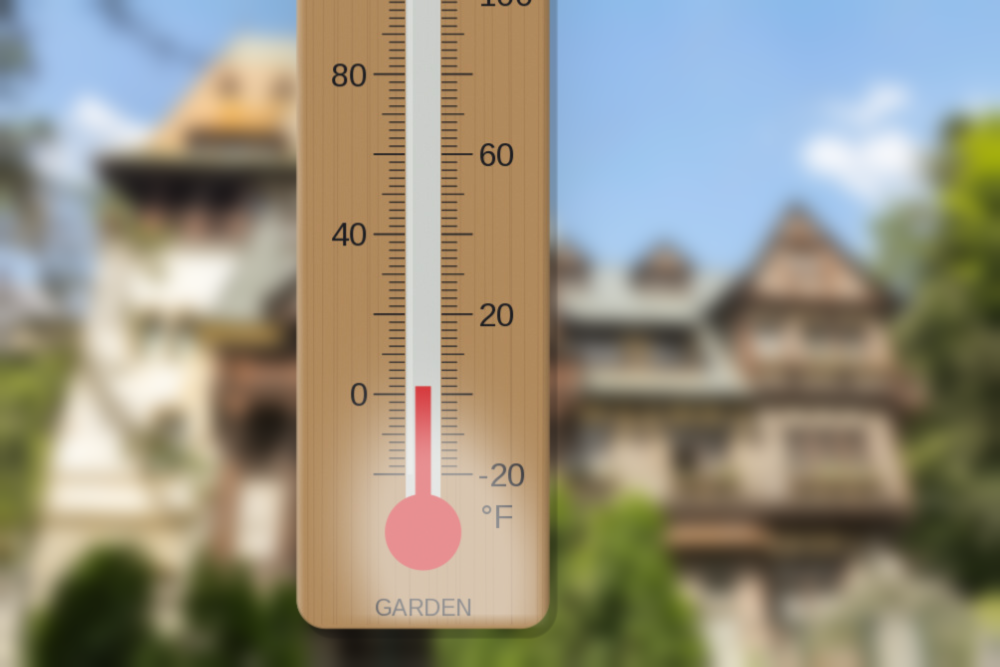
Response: **2** °F
